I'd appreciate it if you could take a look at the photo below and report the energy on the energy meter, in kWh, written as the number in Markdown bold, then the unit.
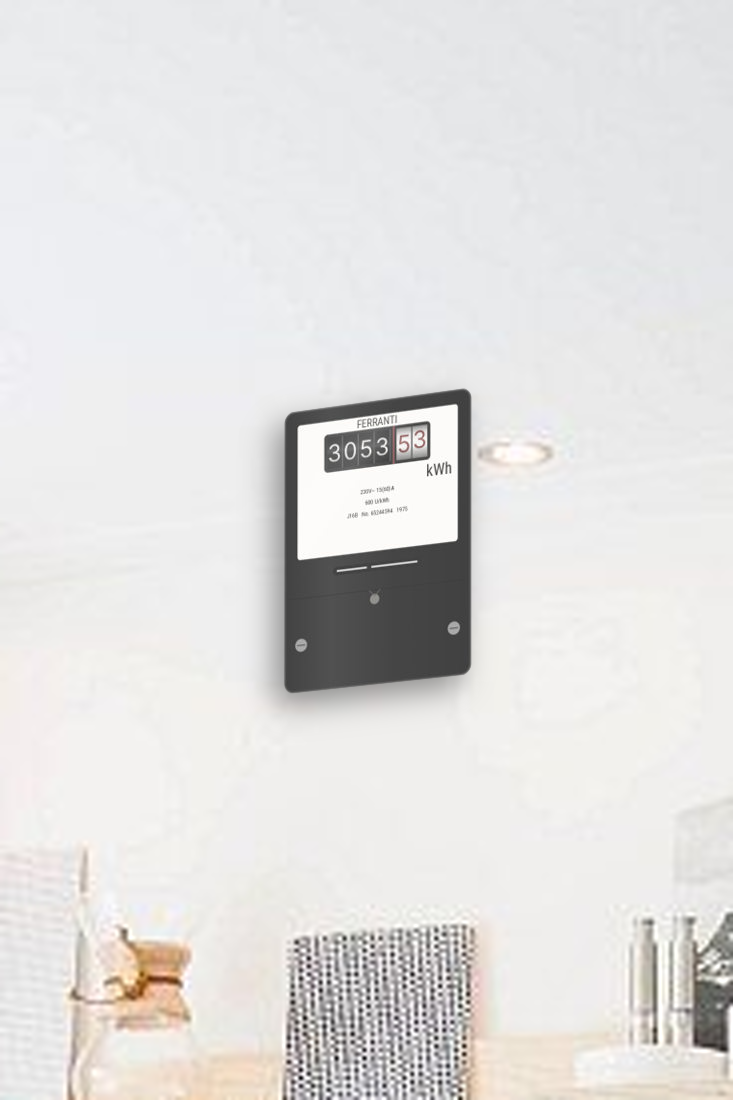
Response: **3053.53** kWh
